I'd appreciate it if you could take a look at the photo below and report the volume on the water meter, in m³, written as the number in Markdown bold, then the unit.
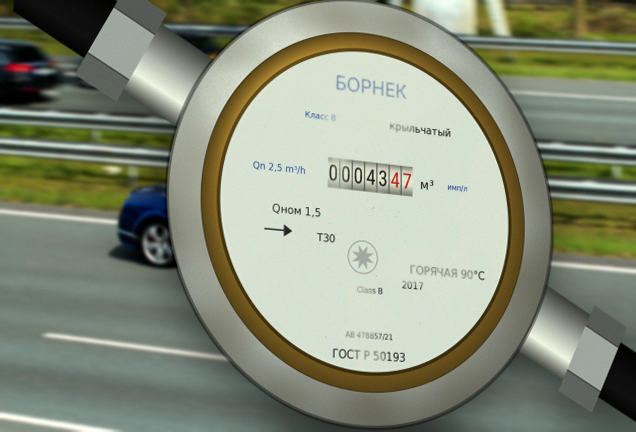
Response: **43.47** m³
